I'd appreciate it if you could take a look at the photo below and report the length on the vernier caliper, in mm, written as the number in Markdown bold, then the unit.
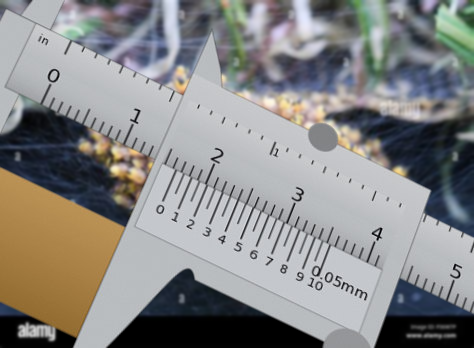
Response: **16.4** mm
